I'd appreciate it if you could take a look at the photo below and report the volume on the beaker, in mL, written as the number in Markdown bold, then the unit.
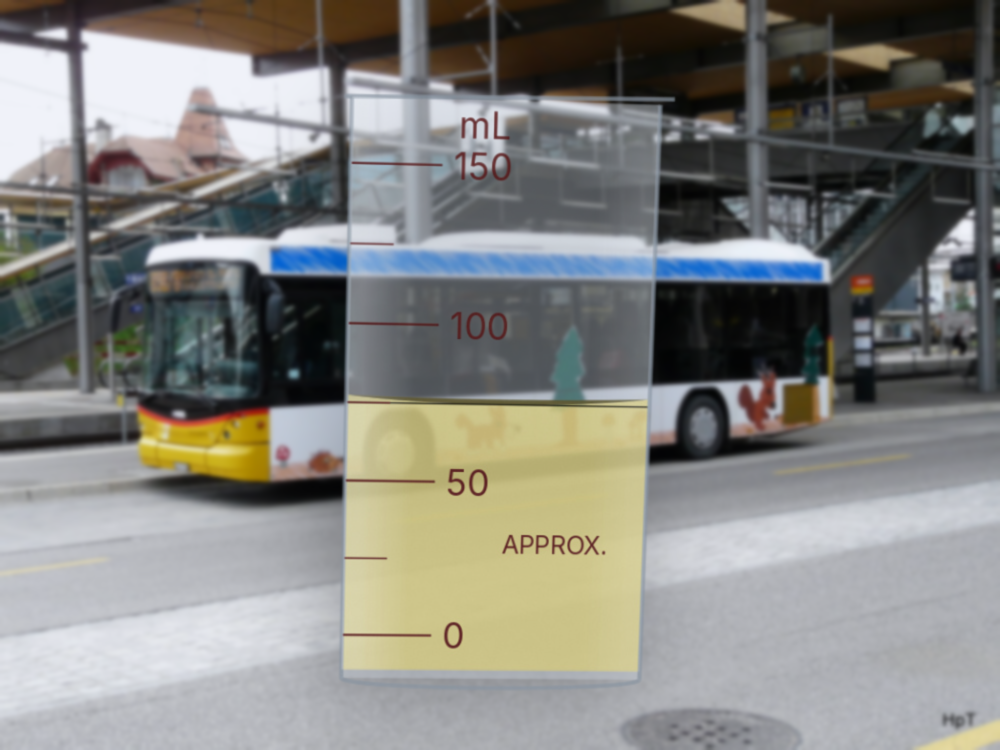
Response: **75** mL
